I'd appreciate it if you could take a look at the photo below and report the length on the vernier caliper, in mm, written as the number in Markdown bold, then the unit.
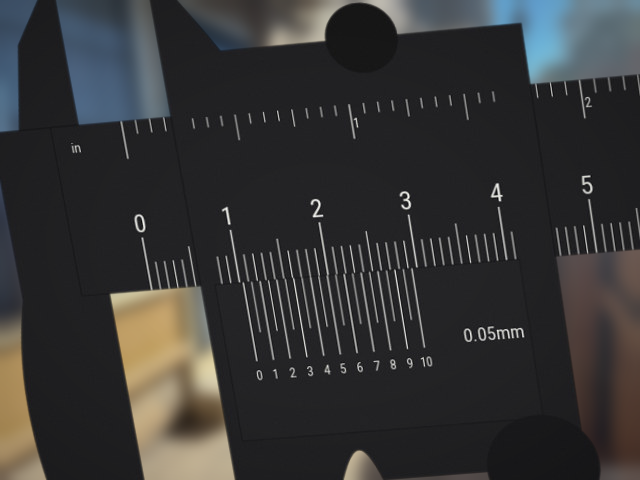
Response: **10.4** mm
